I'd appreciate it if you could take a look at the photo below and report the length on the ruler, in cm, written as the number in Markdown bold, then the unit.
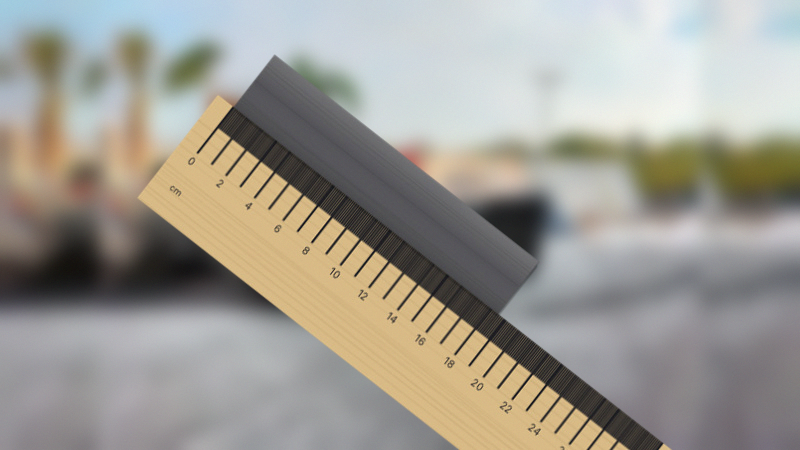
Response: **18.5** cm
